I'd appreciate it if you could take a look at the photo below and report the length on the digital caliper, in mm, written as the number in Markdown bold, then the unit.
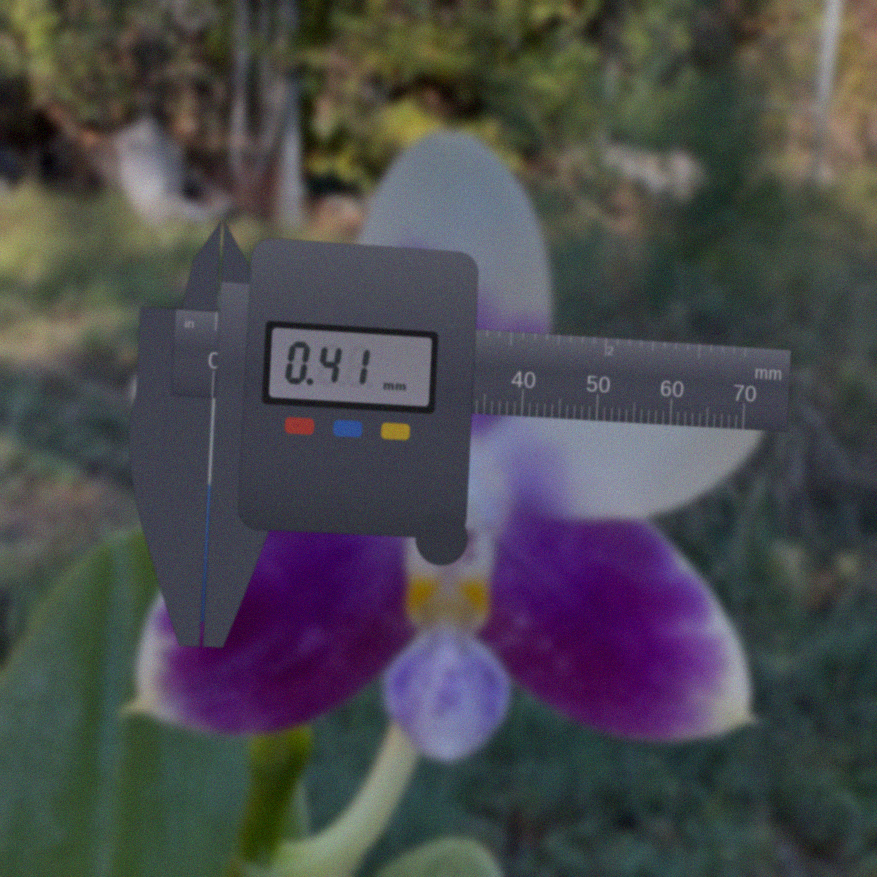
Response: **0.41** mm
